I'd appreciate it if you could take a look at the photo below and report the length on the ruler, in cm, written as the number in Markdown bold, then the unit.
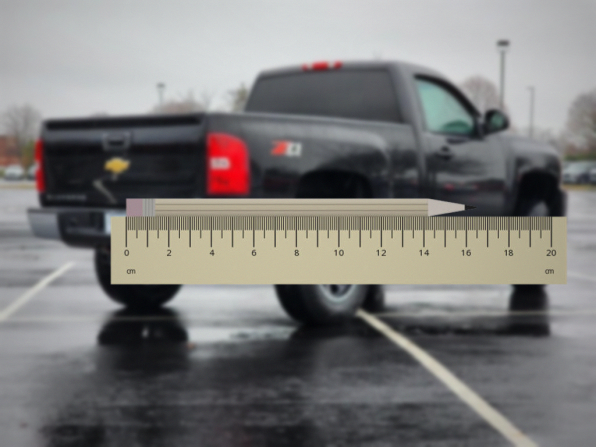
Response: **16.5** cm
